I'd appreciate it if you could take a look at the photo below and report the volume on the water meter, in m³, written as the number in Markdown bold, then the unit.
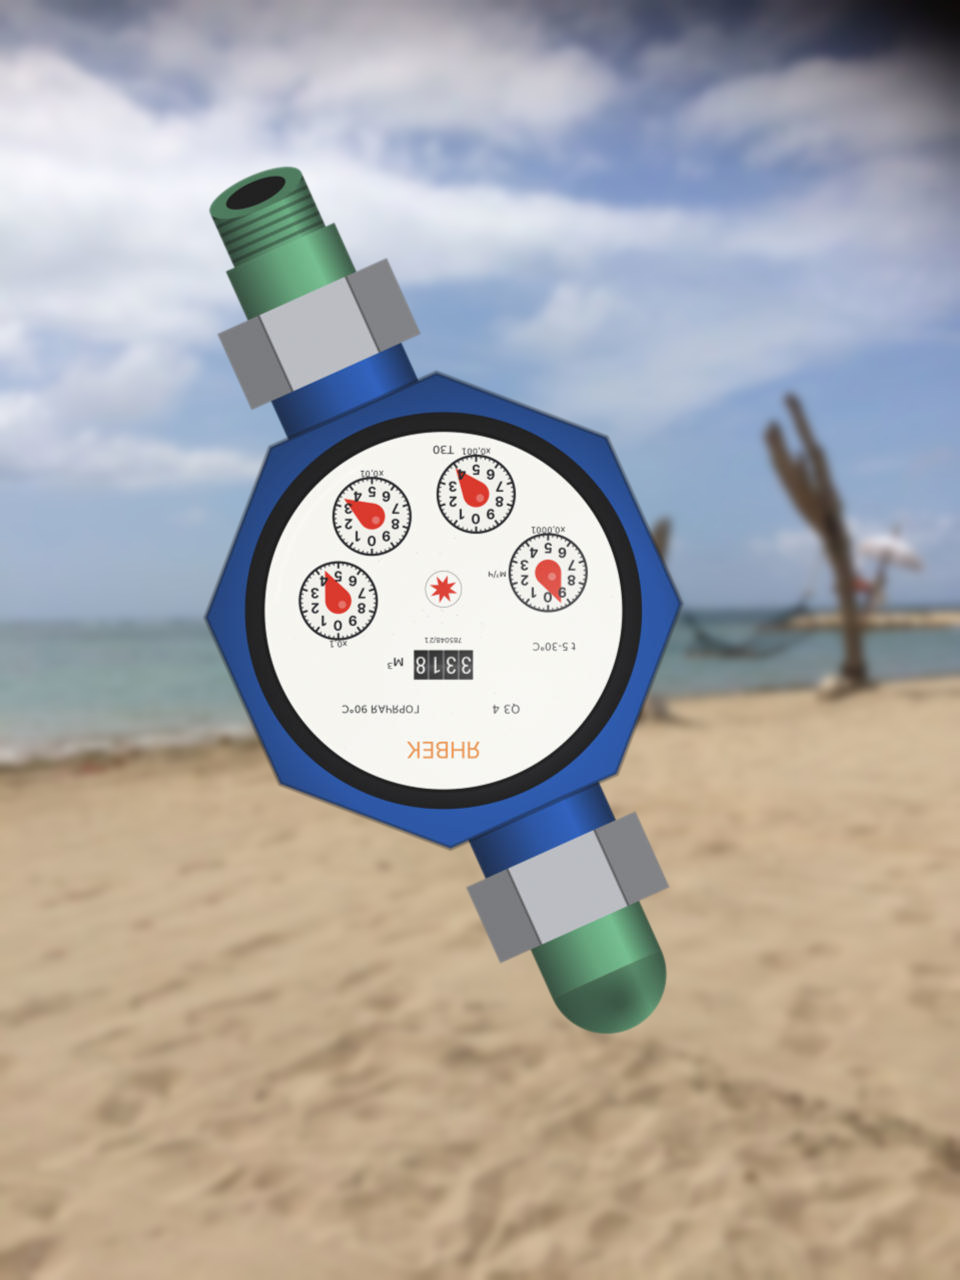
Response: **3318.4339** m³
